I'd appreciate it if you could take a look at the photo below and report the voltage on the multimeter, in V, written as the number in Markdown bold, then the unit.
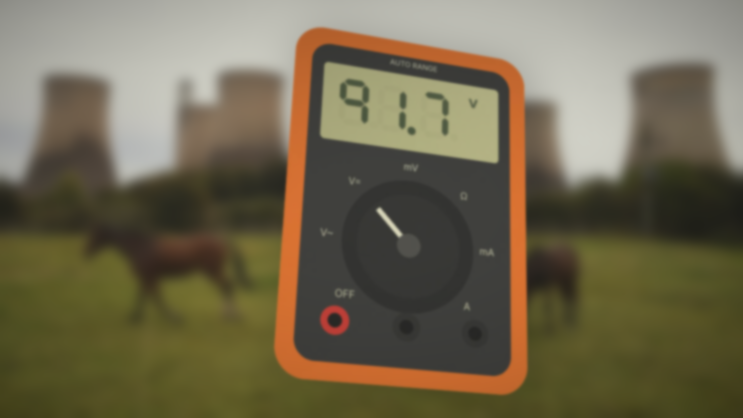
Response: **91.7** V
